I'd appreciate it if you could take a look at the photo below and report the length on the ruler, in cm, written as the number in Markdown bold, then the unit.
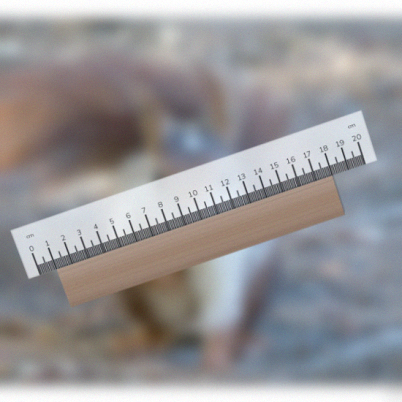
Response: **17** cm
